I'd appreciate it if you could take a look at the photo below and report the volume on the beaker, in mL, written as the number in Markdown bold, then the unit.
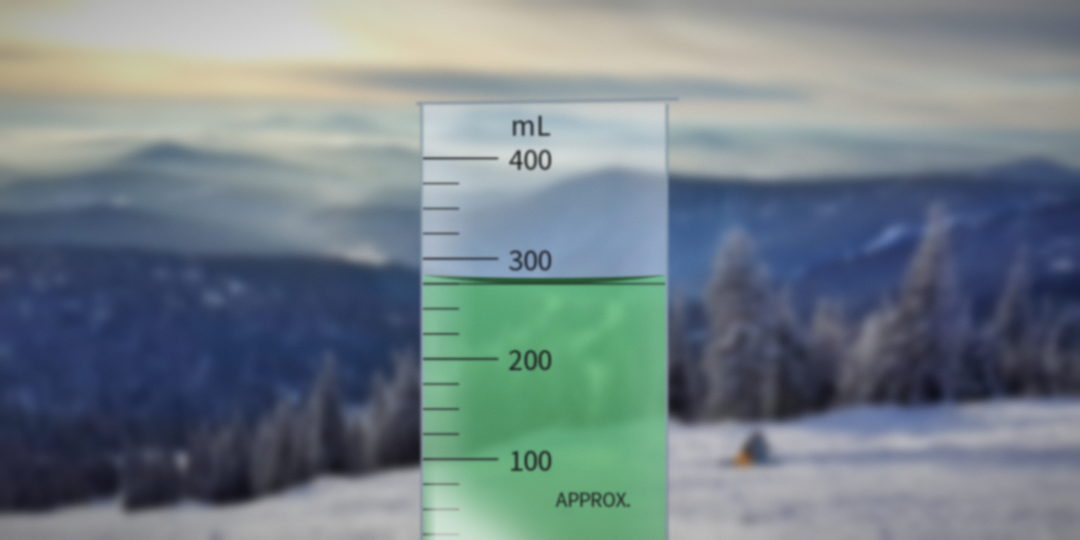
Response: **275** mL
